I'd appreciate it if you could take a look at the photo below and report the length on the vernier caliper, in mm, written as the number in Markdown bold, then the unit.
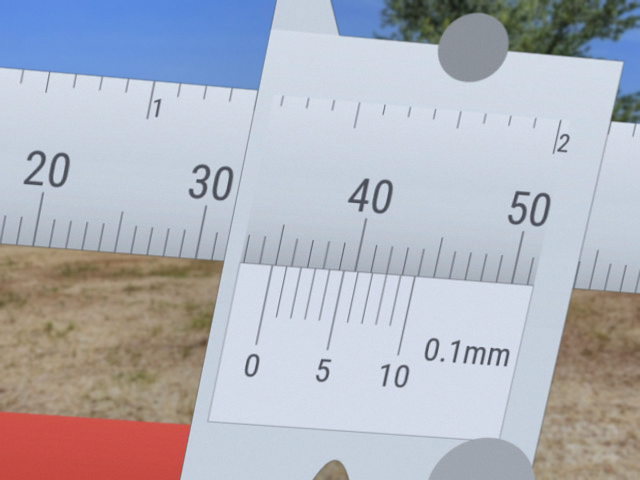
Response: **34.8** mm
